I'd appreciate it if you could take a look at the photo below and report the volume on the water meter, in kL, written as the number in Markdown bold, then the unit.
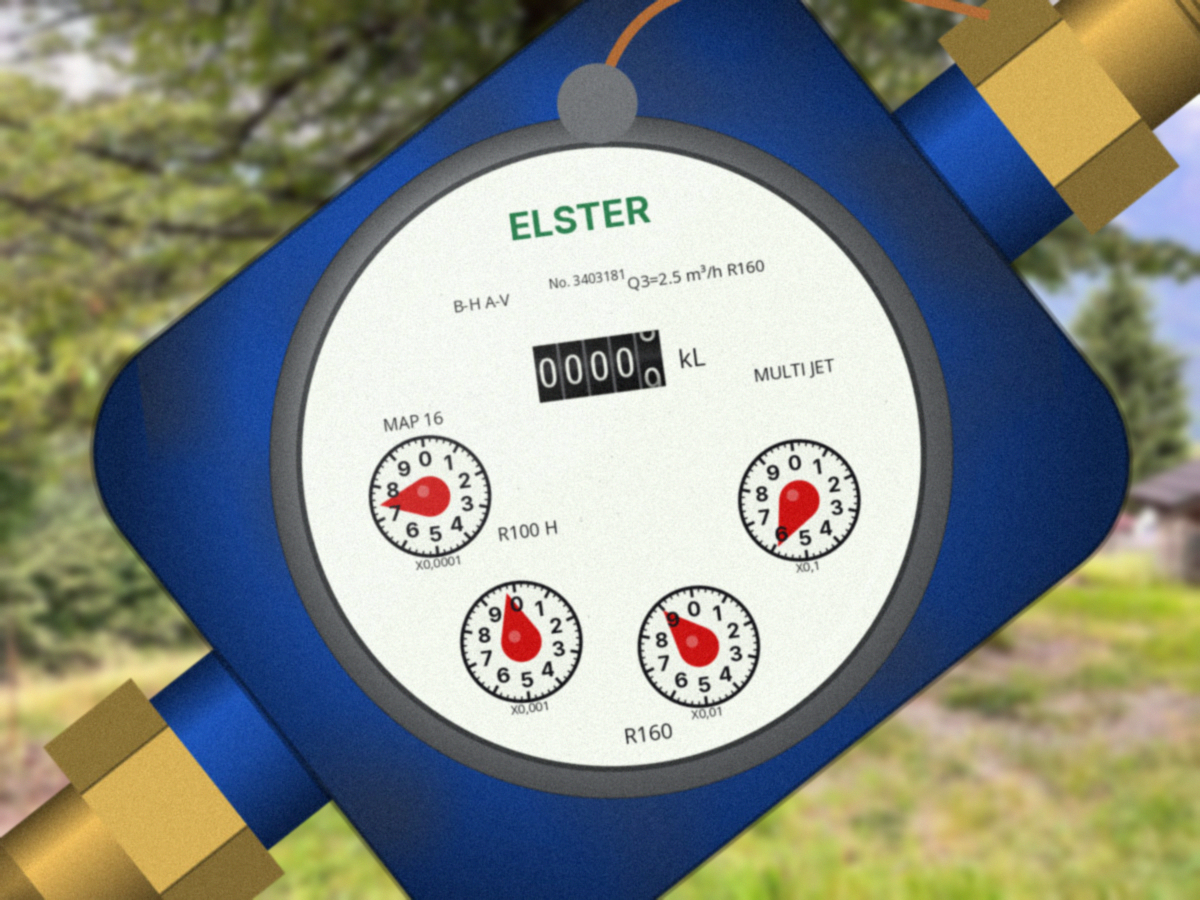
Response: **8.5897** kL
